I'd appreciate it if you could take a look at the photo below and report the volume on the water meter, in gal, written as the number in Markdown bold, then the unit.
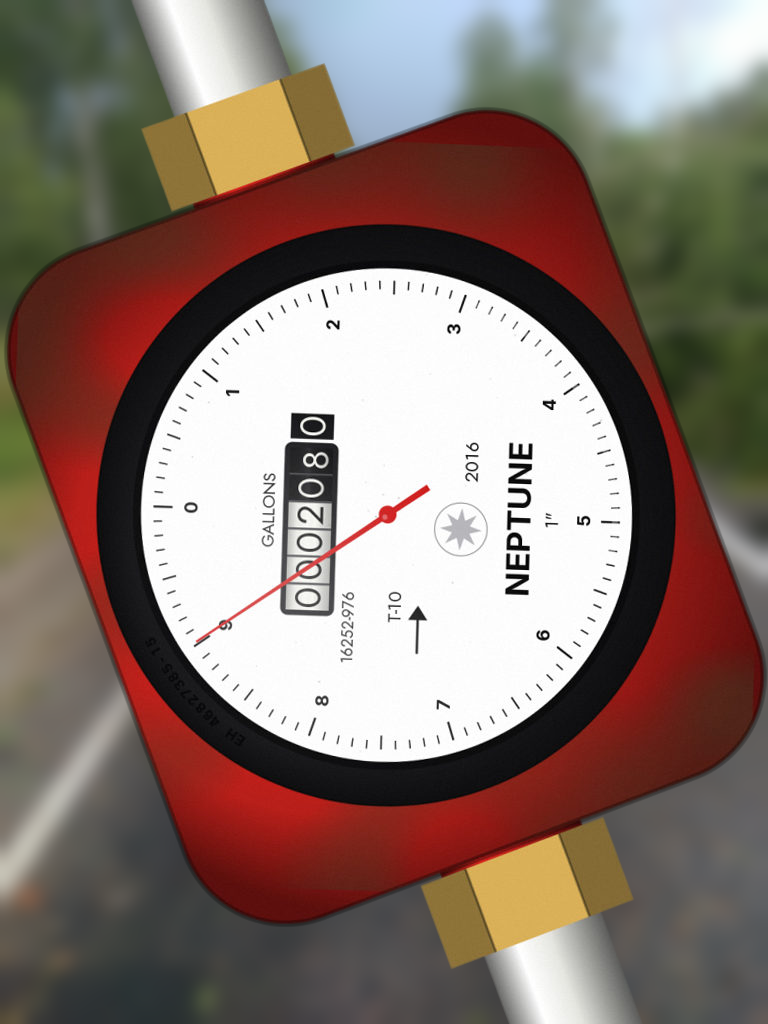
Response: **2079.0** gal
